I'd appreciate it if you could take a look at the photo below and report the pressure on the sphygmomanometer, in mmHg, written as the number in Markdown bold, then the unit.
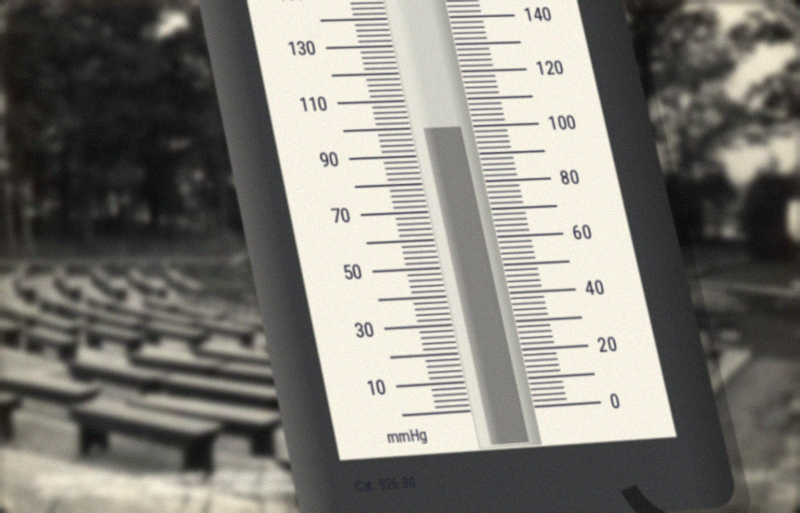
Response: **100** mmHg
